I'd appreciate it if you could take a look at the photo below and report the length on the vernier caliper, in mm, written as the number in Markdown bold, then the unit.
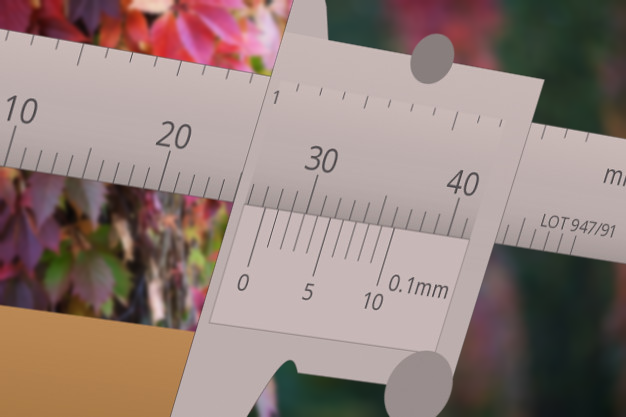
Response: **27.2** mm
